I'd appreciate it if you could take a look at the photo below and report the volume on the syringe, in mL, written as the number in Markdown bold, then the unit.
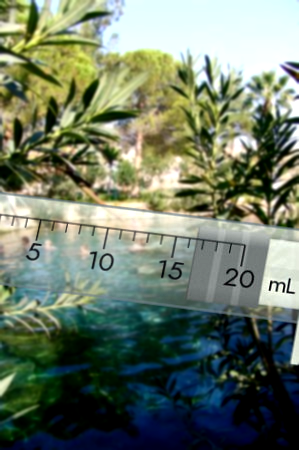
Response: **16.5** mL
